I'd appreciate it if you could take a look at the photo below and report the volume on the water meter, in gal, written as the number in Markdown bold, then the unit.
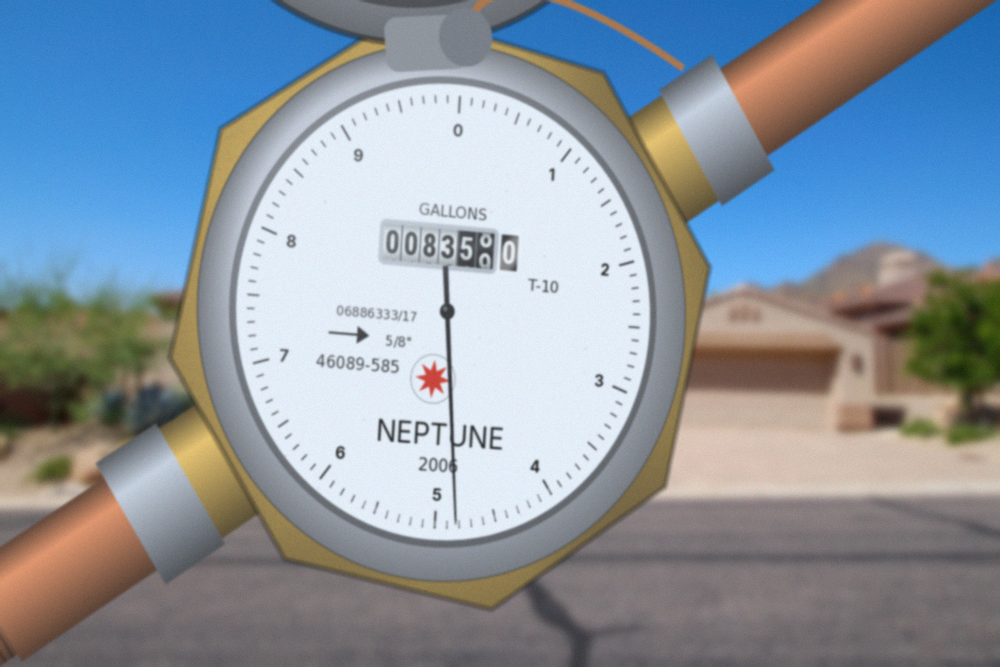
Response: **83584.8** gal
